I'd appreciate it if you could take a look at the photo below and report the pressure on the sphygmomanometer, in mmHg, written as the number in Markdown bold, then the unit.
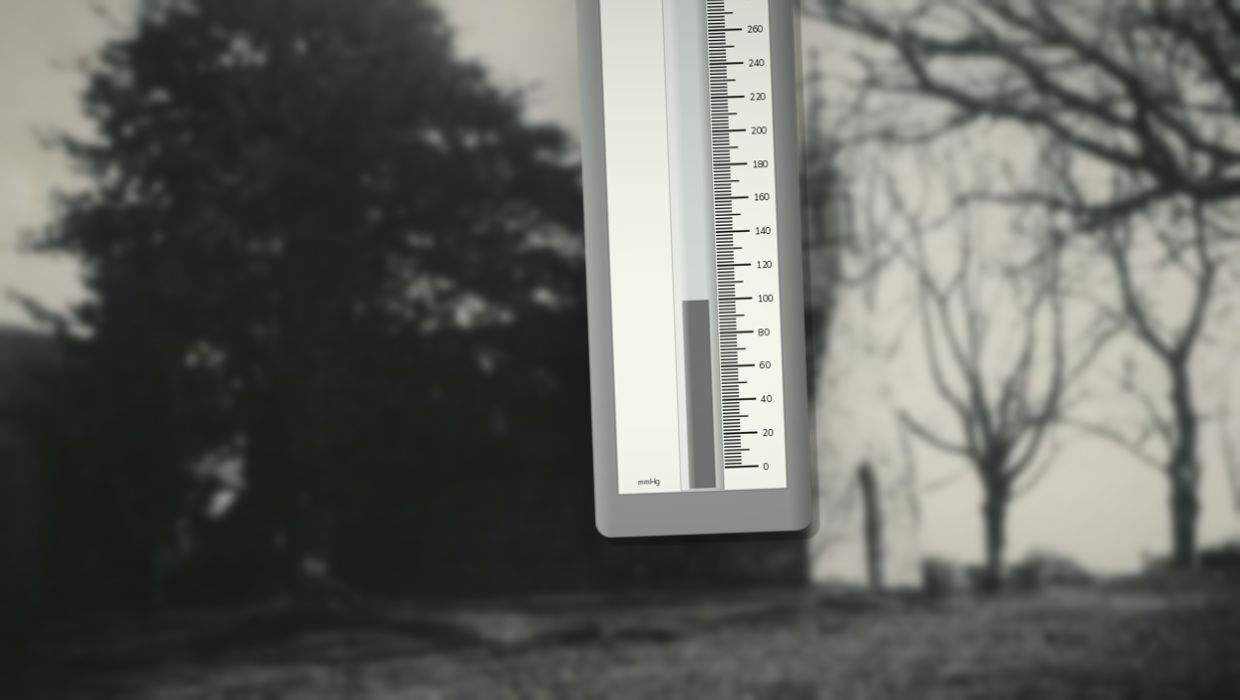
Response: **100** mmHg
